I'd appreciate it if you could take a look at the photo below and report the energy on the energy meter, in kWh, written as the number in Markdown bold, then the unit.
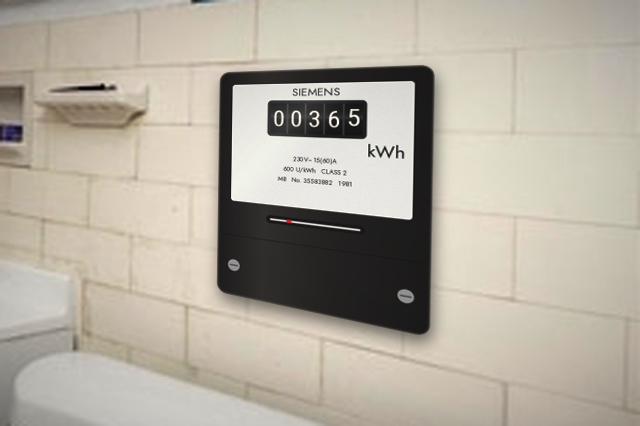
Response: **365** kWh
